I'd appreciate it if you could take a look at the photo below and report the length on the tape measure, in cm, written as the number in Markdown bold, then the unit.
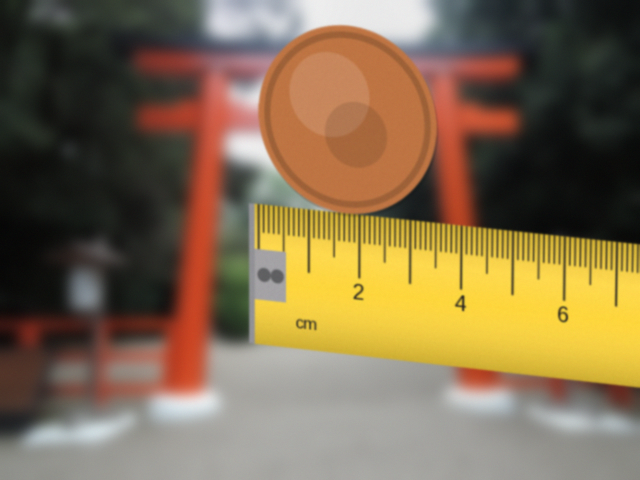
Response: **3.5** cm
